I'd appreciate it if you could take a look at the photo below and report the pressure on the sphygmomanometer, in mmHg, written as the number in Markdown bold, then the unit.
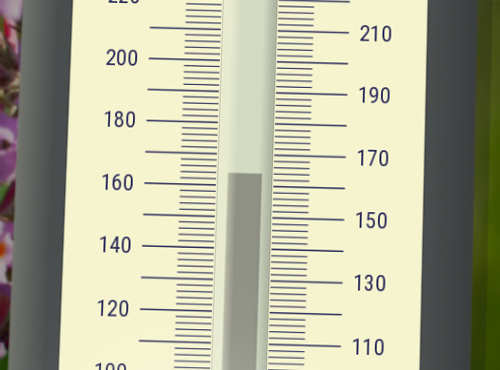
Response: **164** mmHg
